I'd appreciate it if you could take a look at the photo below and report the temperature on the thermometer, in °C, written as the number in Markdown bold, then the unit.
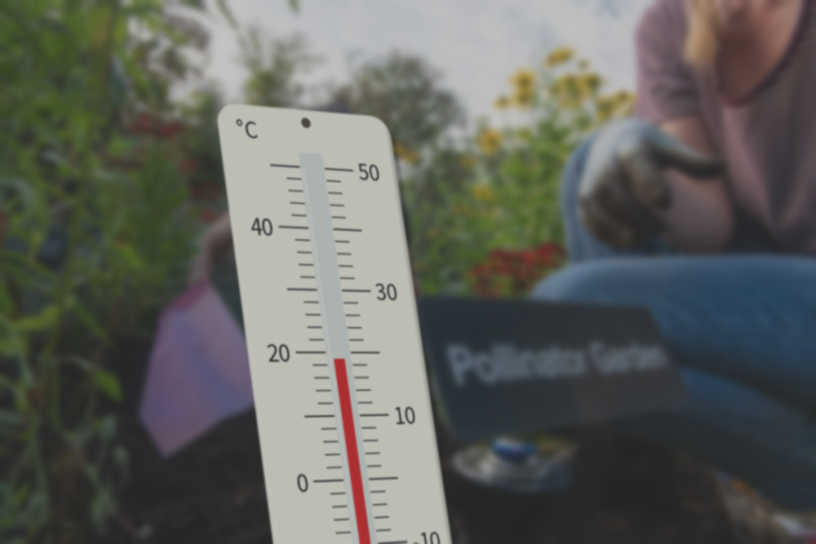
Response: **19** °C
